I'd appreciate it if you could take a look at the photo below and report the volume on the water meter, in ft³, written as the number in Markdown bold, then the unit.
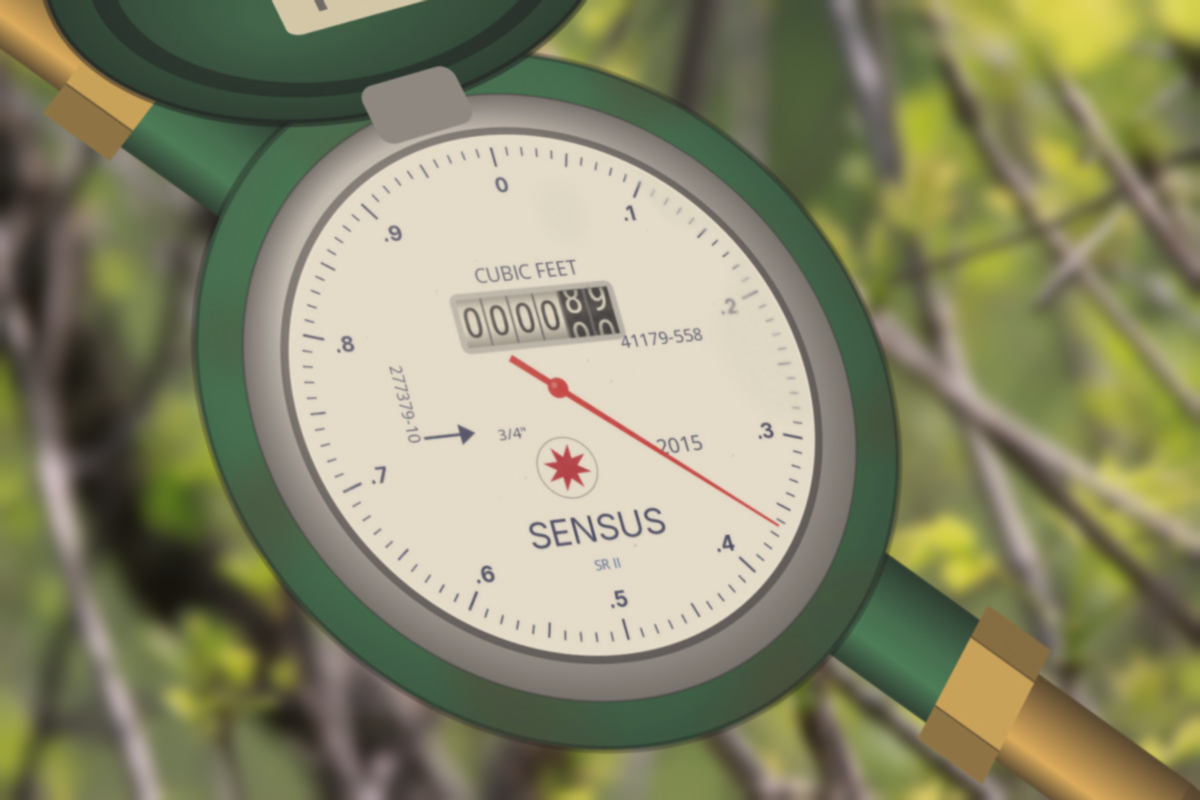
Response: **89.36** ft³
